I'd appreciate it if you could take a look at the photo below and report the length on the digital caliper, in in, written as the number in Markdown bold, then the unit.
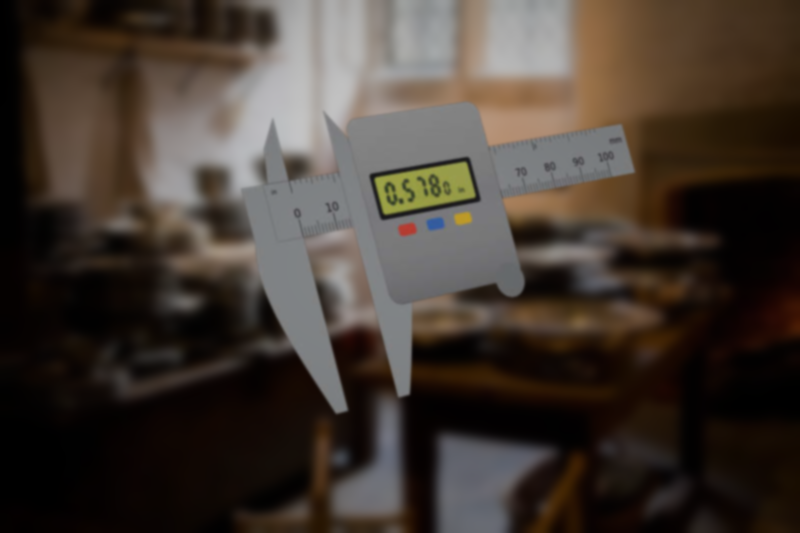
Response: **0.5780** in
